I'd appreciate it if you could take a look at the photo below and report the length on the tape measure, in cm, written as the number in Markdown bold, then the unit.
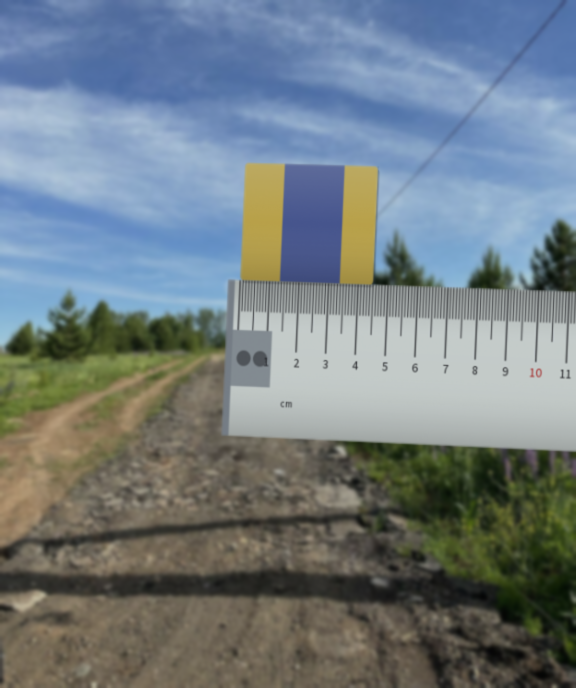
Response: **4.5** cm
